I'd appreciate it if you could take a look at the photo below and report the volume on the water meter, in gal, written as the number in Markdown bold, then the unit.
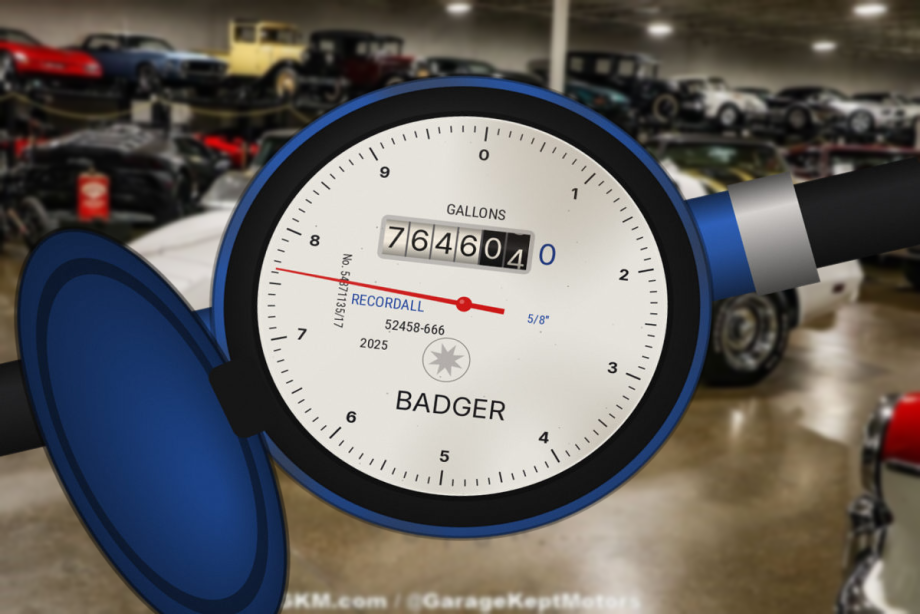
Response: **7646037.6** gal
